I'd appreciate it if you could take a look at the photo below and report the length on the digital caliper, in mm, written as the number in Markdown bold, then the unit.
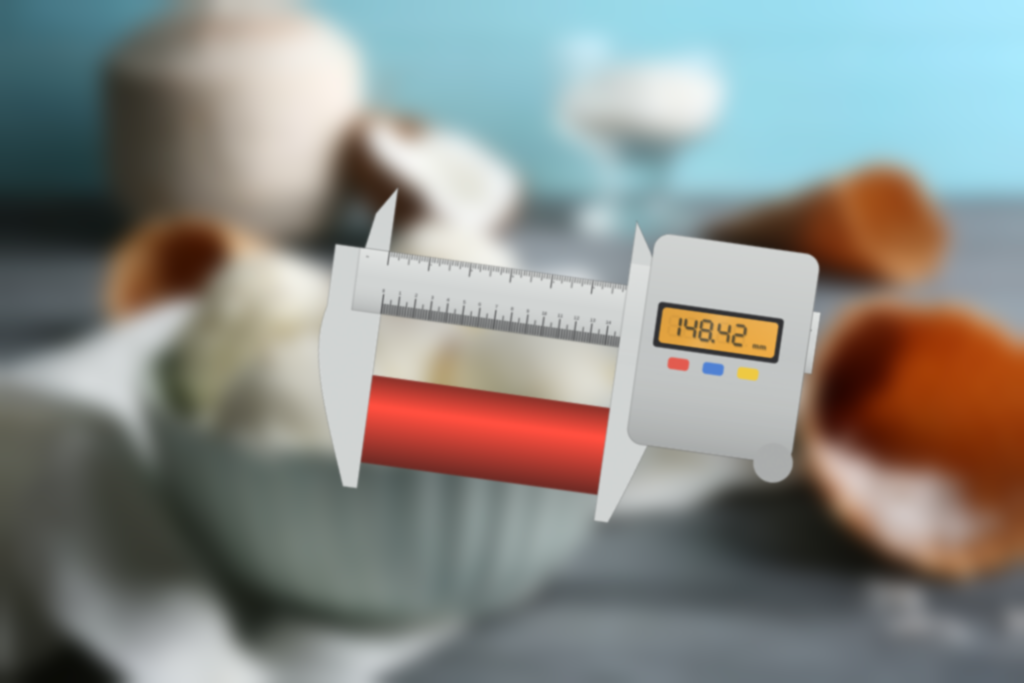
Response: **148.42** mm
